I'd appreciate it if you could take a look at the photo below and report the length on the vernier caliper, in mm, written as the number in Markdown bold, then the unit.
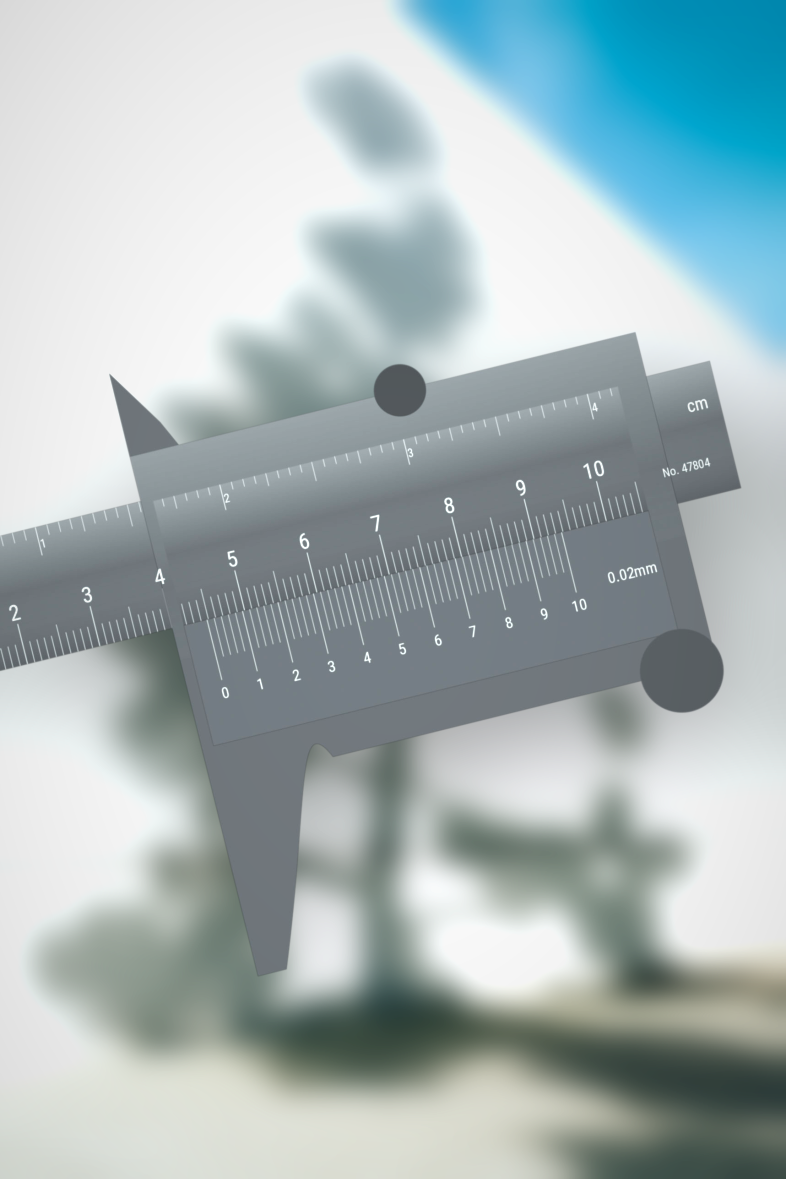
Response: **44.8** mm
